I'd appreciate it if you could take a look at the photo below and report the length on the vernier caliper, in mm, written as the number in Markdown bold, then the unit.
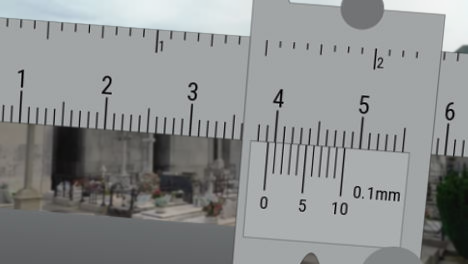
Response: **39.2** mm
